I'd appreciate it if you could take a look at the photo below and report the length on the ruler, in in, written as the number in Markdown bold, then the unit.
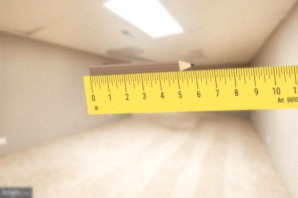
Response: **6** in
